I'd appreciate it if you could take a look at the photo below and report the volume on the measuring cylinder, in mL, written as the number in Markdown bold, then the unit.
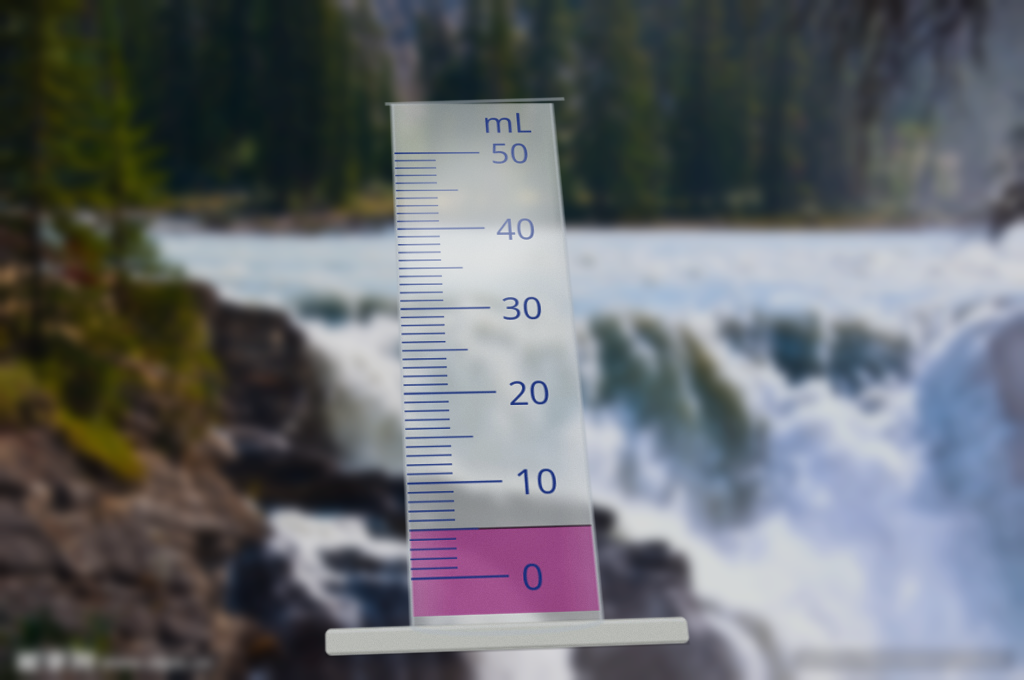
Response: **5** mL
